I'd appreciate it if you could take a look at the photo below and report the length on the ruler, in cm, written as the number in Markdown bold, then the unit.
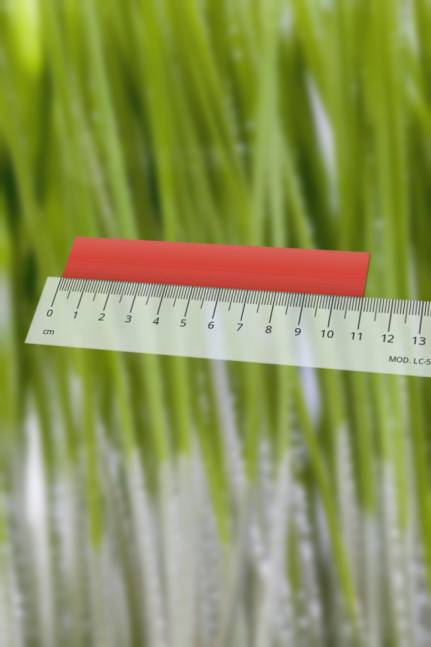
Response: **11** cm
